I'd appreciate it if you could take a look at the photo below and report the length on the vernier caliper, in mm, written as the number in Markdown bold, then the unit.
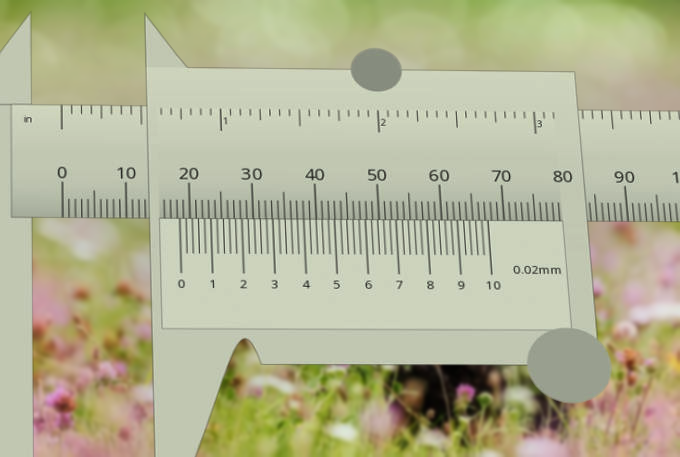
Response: **18.4** mm
